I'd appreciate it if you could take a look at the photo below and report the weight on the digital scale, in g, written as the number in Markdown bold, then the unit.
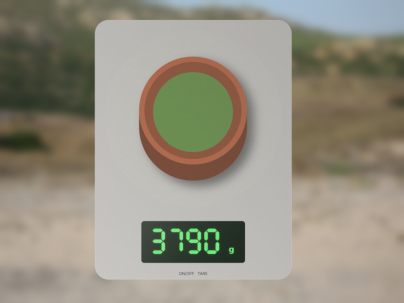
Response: **3790** g
